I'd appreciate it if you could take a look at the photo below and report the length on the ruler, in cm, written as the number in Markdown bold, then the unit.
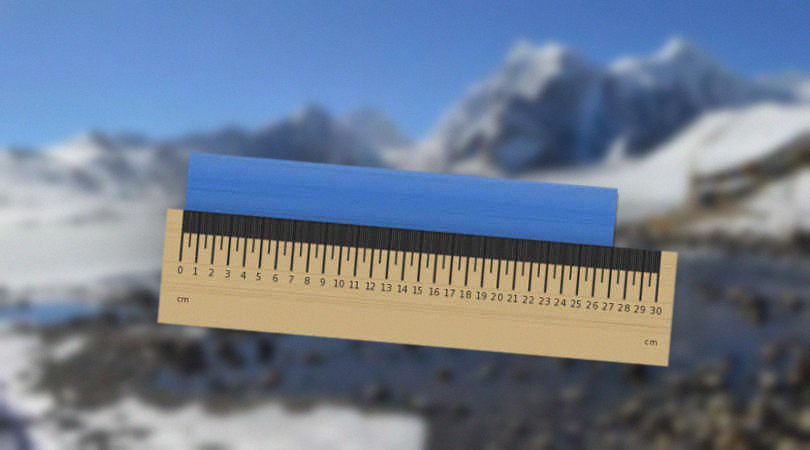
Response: **27** cm
